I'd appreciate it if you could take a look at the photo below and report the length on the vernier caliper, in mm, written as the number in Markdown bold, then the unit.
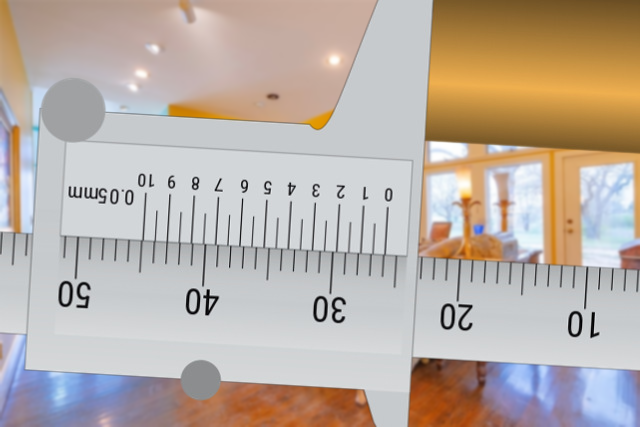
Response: **25.9** mm
